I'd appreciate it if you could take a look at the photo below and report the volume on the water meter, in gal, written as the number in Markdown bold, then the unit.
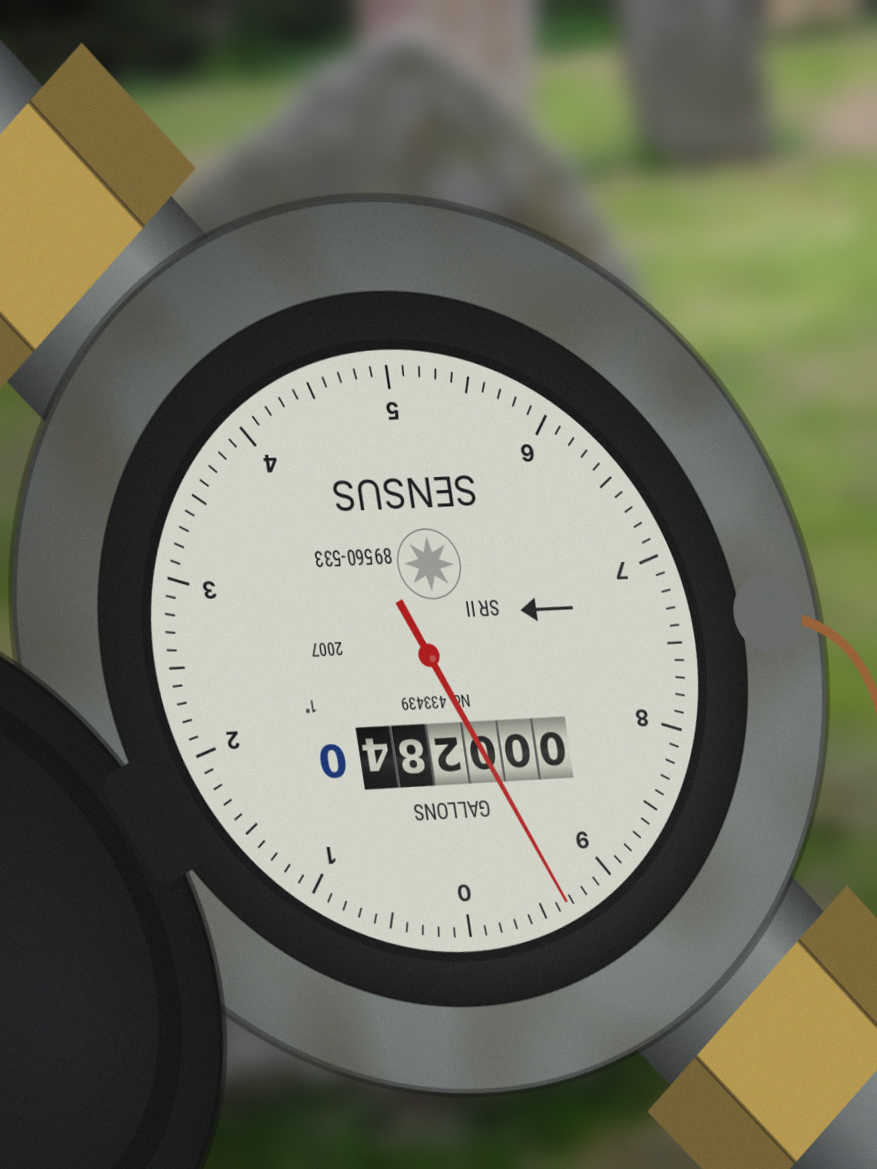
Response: **2839.3** gal
